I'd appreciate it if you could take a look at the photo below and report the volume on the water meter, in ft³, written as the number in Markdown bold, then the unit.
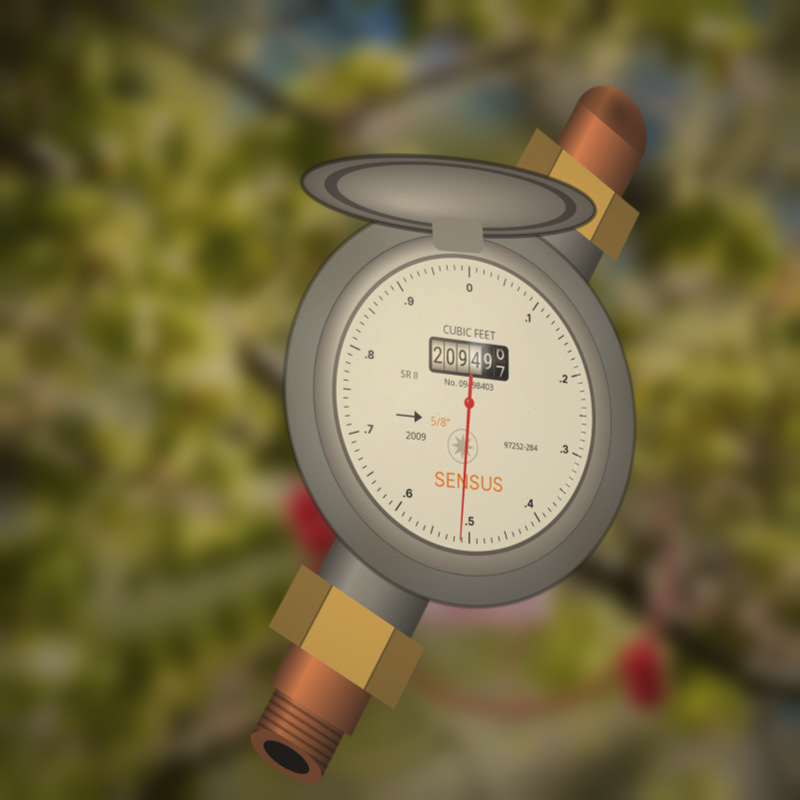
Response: **209496.51** ft³
